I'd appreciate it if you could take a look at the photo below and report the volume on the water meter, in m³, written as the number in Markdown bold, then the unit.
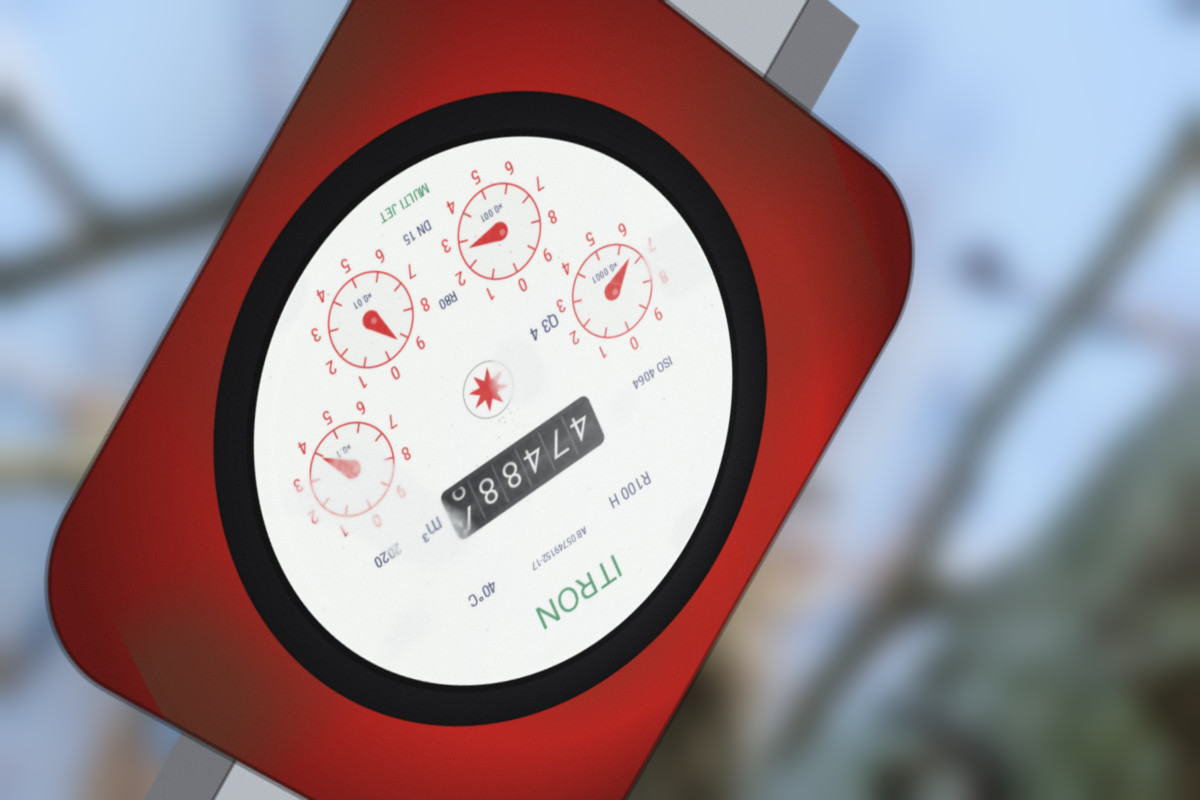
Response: **474887.3926** m³
